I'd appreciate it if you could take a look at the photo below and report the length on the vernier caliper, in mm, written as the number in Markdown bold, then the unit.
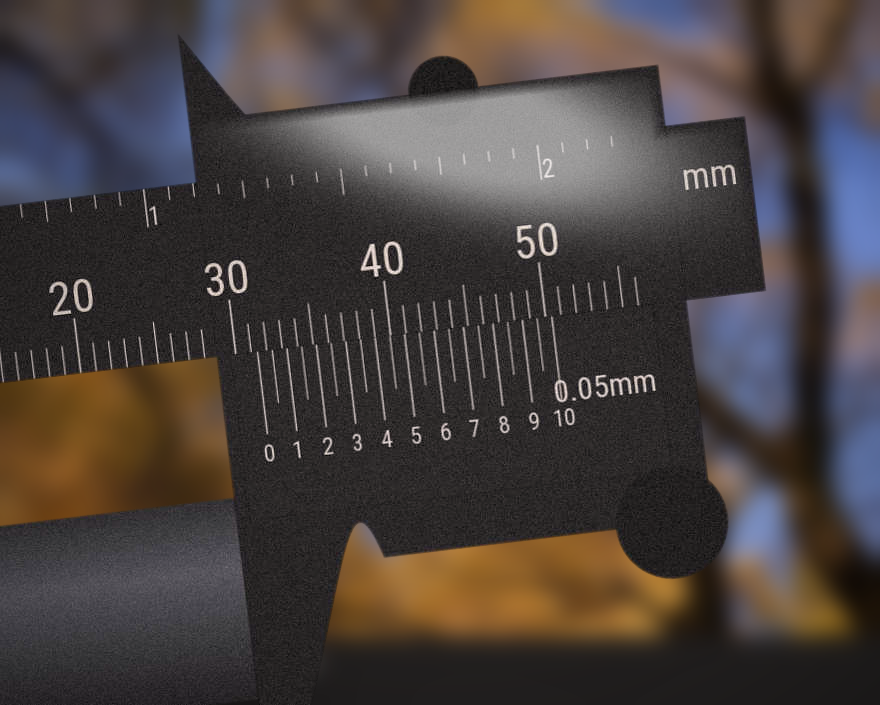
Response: **31.4** mm
